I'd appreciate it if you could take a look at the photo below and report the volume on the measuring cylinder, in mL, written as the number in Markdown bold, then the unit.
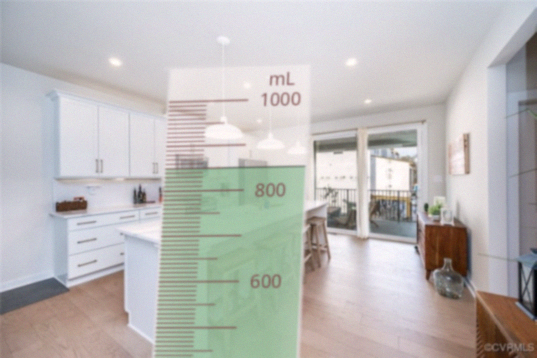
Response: **850** mL
